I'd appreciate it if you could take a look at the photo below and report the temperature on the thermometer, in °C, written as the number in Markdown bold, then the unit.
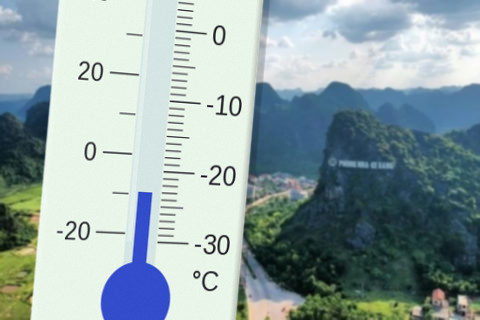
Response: **-23** °C
